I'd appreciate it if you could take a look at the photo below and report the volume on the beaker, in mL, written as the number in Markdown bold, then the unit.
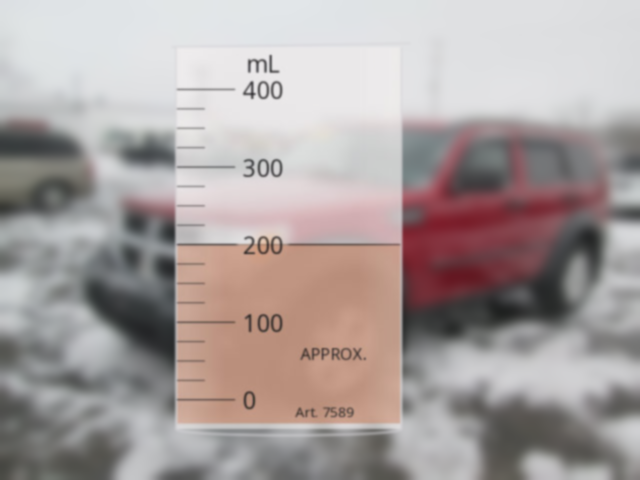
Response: **200** mL
